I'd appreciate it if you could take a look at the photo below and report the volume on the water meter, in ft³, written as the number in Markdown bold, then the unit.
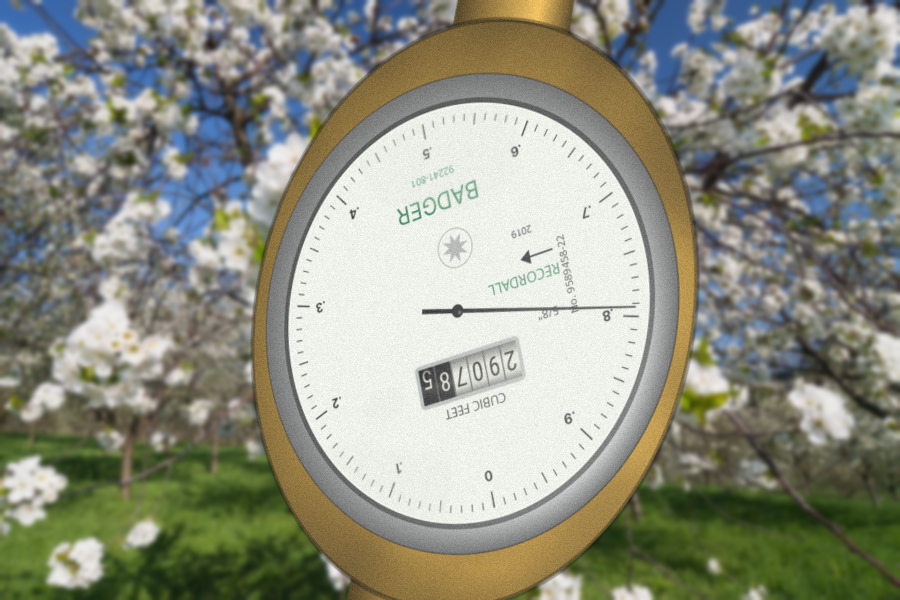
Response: **290784.79** ft³
